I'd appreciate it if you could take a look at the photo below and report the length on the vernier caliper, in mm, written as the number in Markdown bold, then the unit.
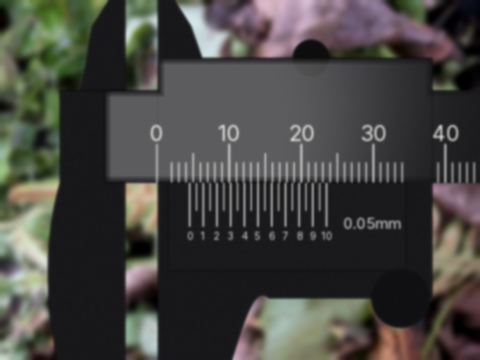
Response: **4.5** mm
